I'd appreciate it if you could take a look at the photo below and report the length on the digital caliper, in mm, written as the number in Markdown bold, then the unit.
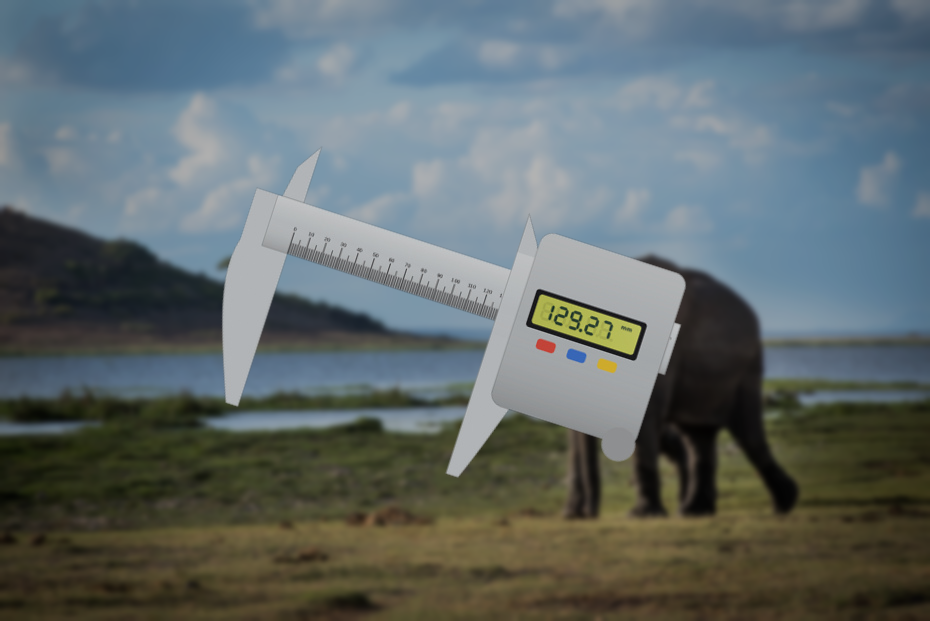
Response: **129.27** mm
